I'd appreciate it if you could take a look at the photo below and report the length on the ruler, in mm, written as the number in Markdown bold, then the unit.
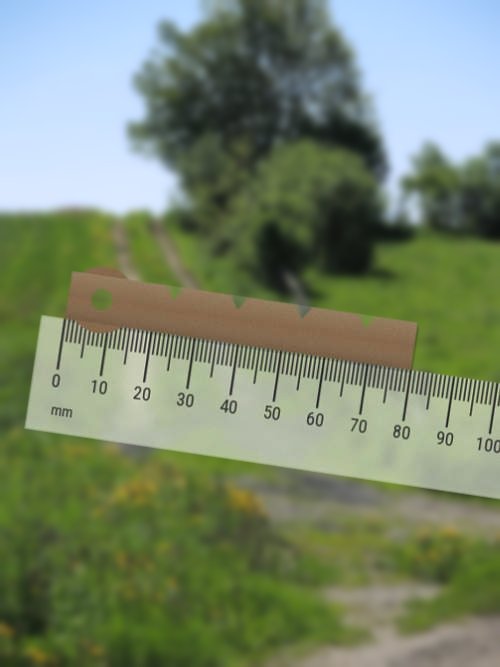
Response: **80** mm
